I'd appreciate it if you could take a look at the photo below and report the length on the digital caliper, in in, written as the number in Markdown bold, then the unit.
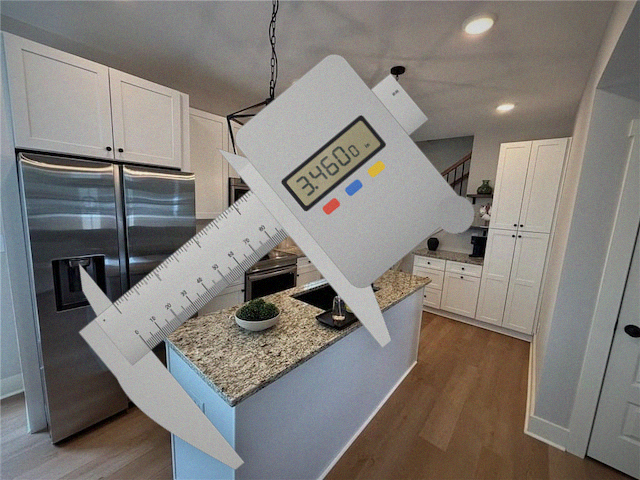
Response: **3.4600** in
